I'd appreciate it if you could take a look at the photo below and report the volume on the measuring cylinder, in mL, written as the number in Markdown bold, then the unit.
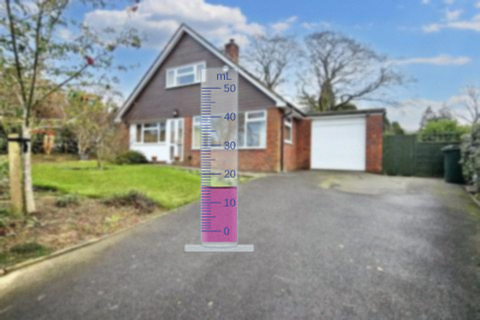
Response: **15** mL
